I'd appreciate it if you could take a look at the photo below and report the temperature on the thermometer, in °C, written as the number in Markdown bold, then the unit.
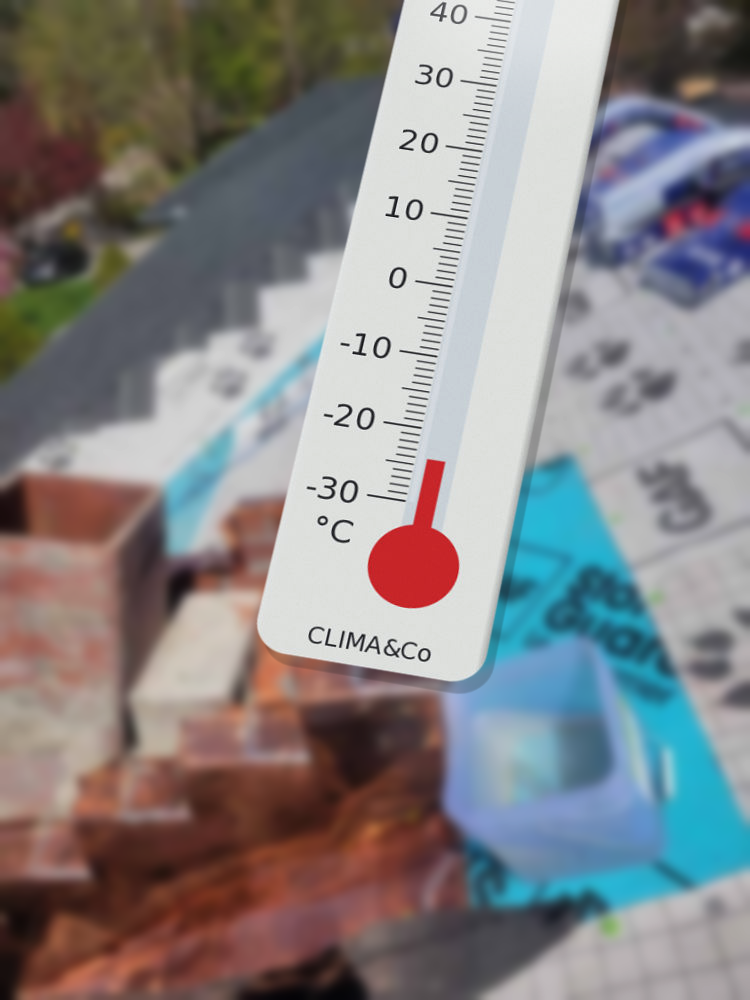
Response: **-24** °C
